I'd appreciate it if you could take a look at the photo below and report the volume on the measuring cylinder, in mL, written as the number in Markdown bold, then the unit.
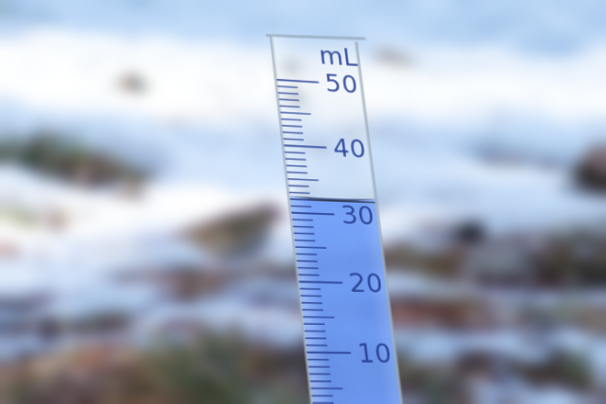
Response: **32** mL
